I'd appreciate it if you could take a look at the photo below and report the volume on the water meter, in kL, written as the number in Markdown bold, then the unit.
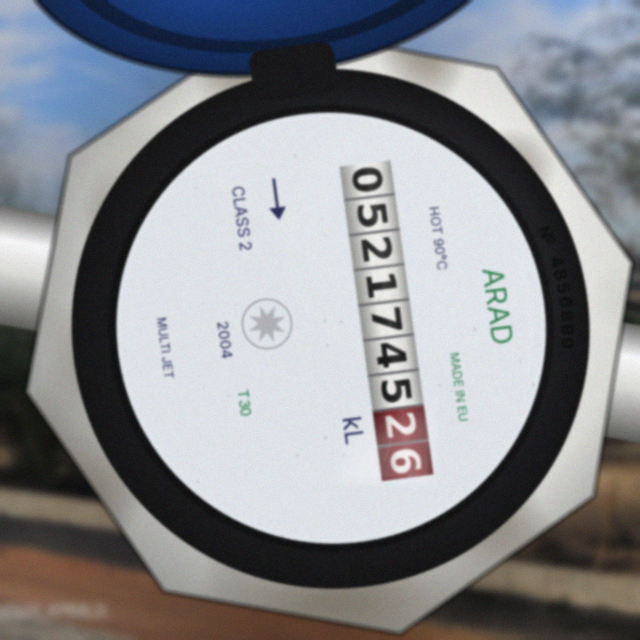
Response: **521745.26** kL
